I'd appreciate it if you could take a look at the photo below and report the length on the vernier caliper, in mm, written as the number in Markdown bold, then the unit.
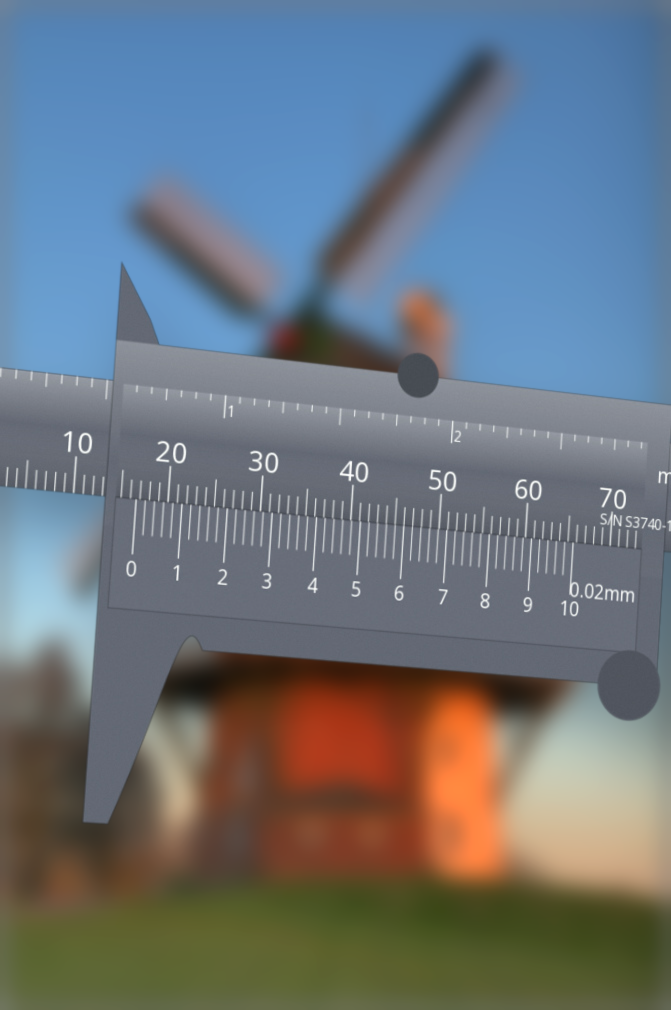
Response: **16.6** mm
